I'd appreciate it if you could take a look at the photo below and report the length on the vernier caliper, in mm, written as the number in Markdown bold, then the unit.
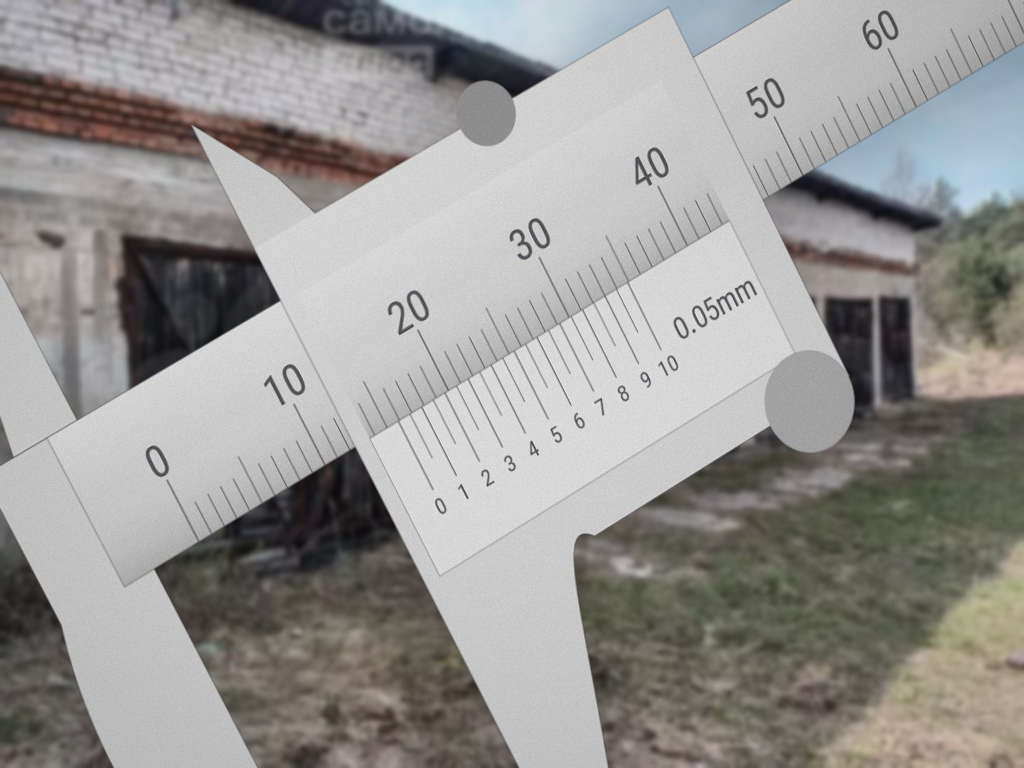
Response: **15.9** mm
